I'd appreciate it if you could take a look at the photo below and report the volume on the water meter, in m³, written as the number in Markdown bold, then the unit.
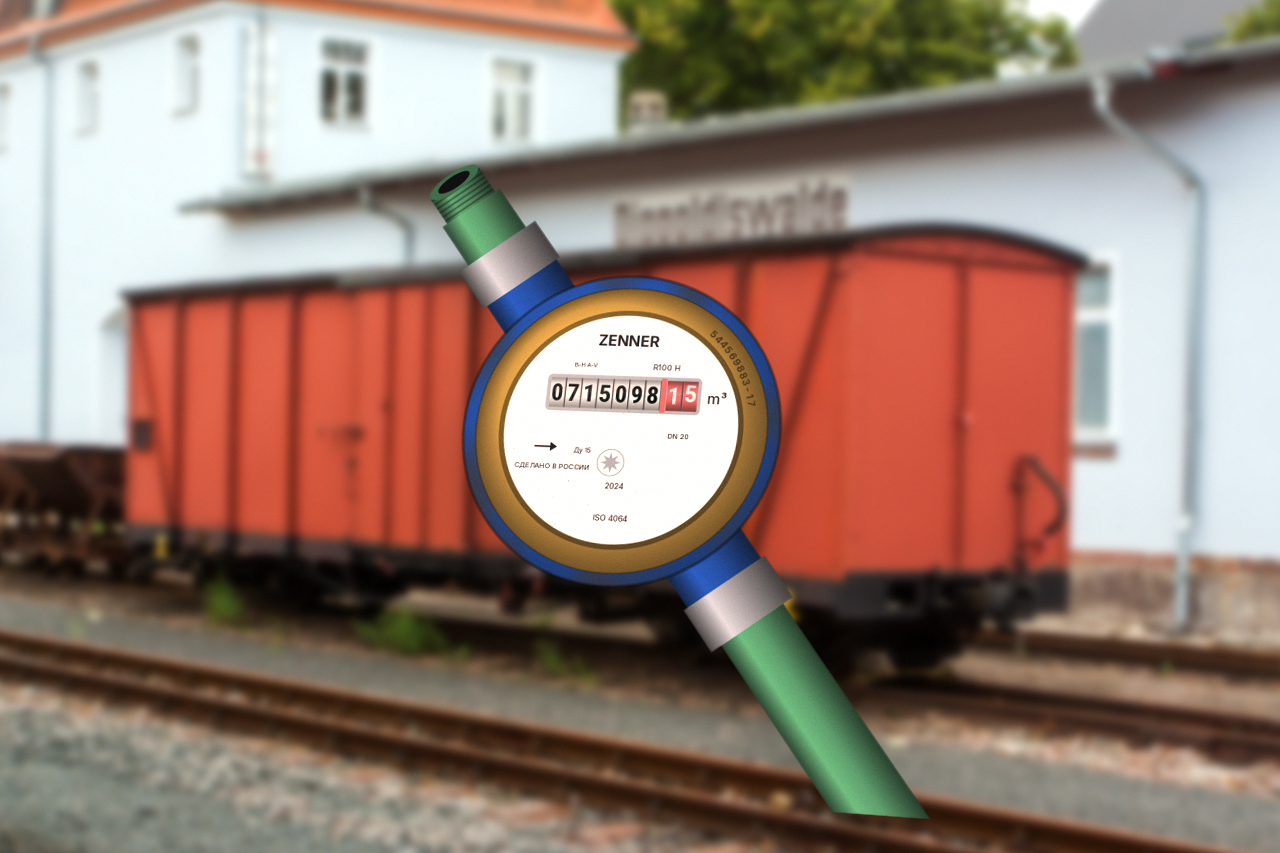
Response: **715098.15** m³
